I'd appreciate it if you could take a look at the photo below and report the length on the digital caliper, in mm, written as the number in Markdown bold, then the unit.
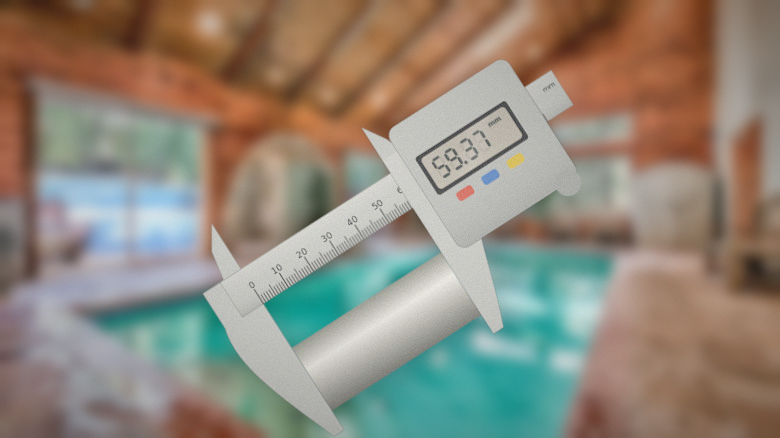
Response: **59.37** mm
